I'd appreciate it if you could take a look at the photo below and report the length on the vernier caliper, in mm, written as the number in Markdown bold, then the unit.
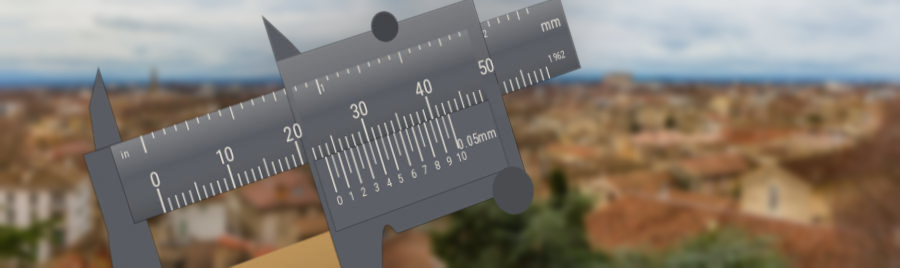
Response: **23.4** mm
